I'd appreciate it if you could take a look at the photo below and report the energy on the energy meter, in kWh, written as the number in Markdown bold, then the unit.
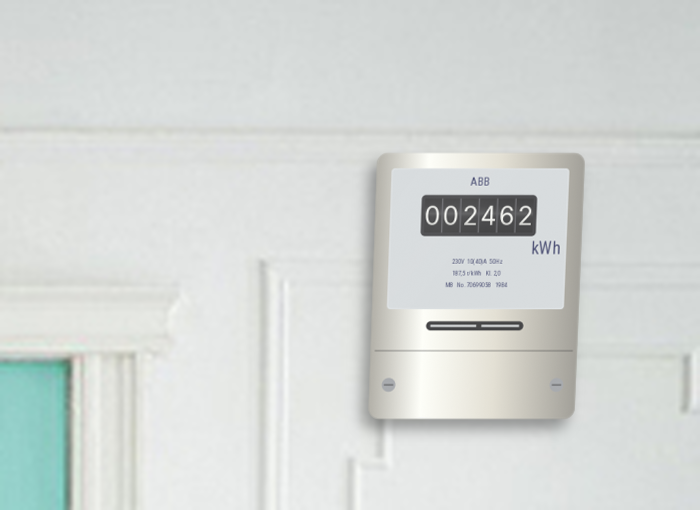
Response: **2462** kWh
